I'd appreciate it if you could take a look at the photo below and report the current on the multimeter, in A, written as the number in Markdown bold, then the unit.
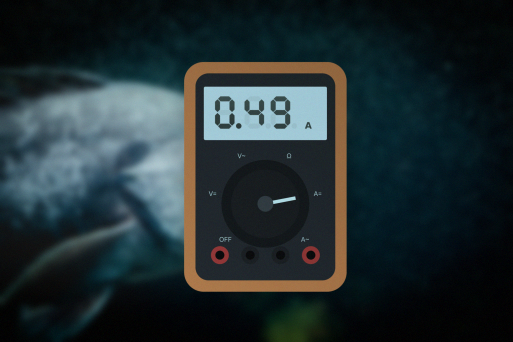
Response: **0.49** A
